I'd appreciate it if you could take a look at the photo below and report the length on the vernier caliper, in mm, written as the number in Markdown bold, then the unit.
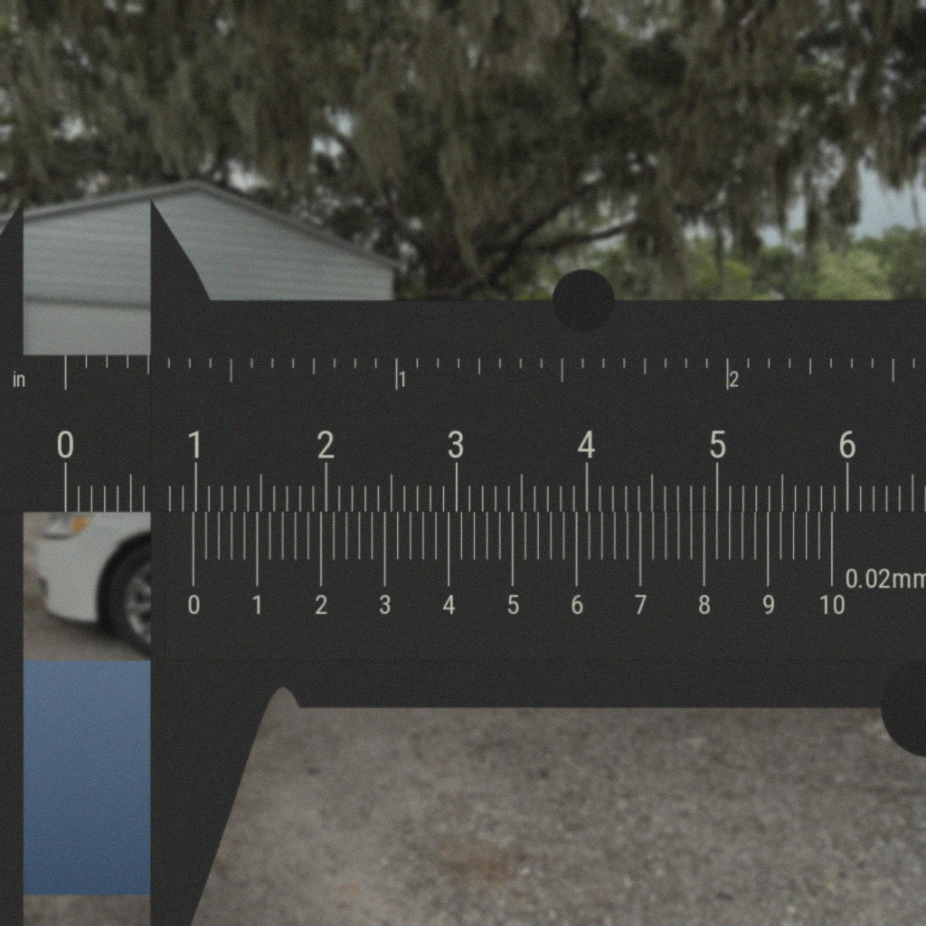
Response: **9.8** mm
